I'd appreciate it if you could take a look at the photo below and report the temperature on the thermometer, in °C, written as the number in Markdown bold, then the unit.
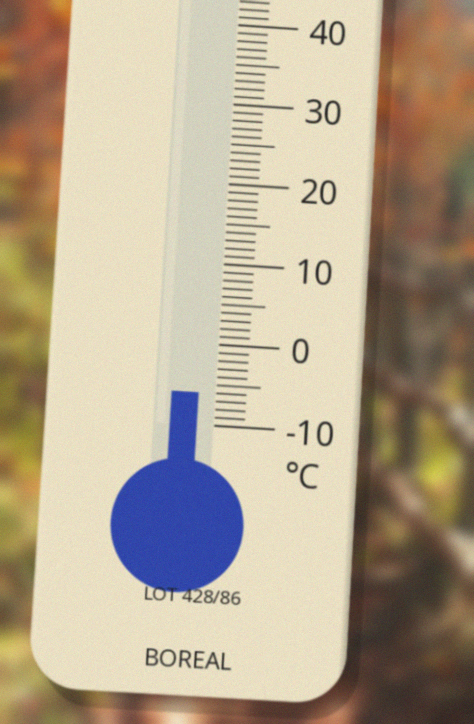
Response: **-6** °C
